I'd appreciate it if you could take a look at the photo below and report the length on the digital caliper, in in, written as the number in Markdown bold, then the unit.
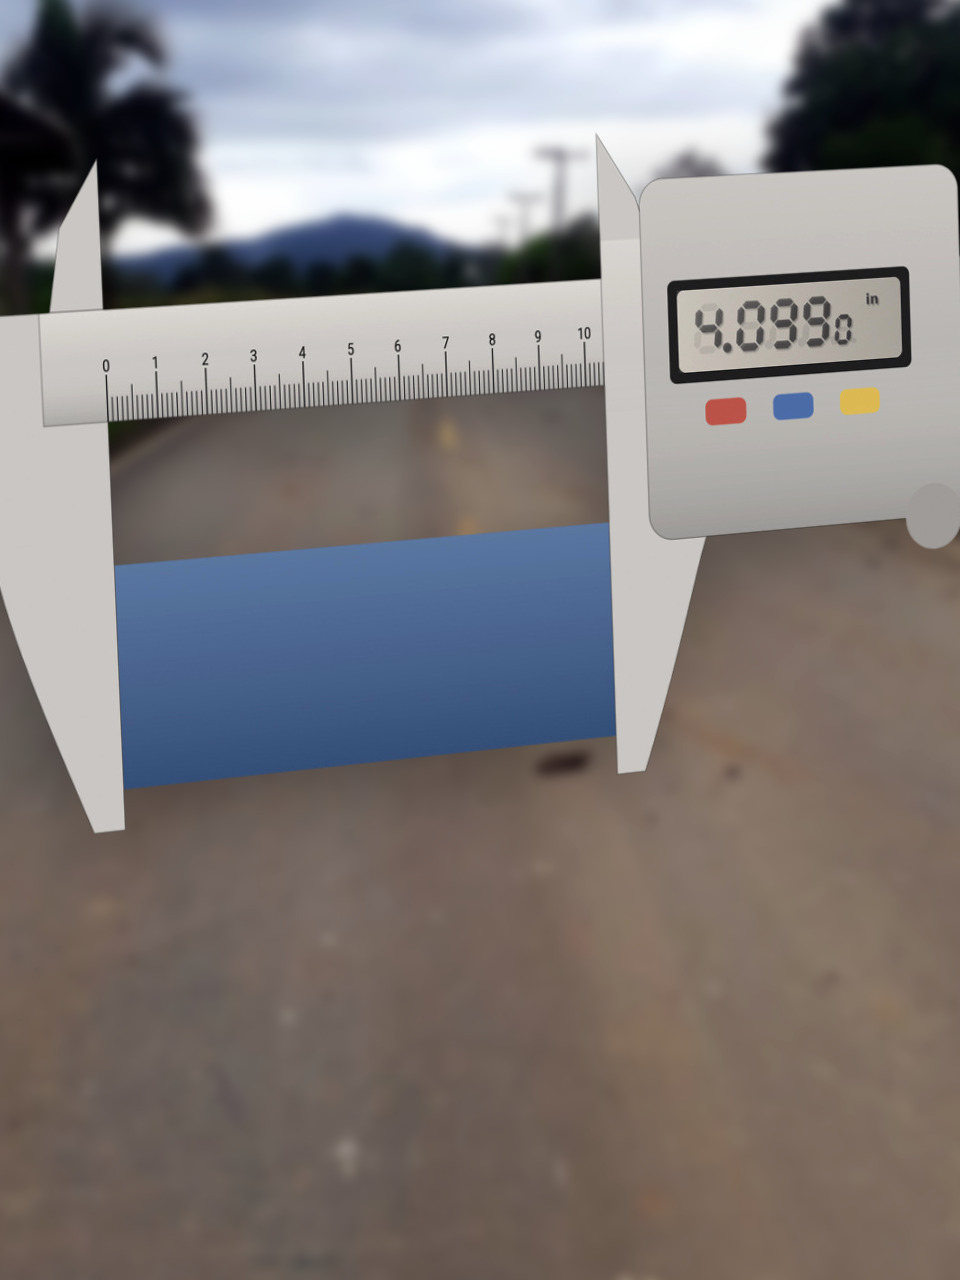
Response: **4.0990** in
